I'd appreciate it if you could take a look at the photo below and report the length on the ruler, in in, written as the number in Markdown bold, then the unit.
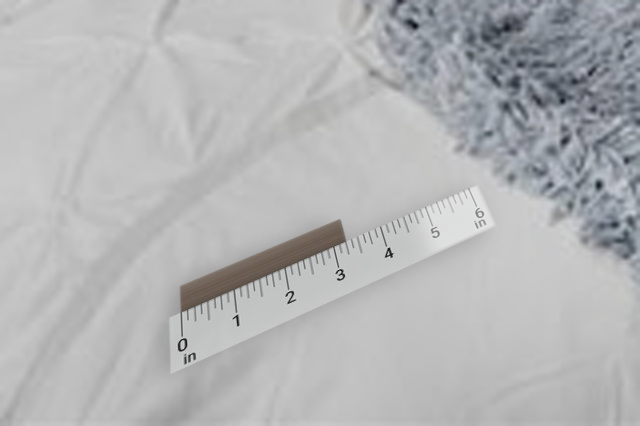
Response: **3.25** in
